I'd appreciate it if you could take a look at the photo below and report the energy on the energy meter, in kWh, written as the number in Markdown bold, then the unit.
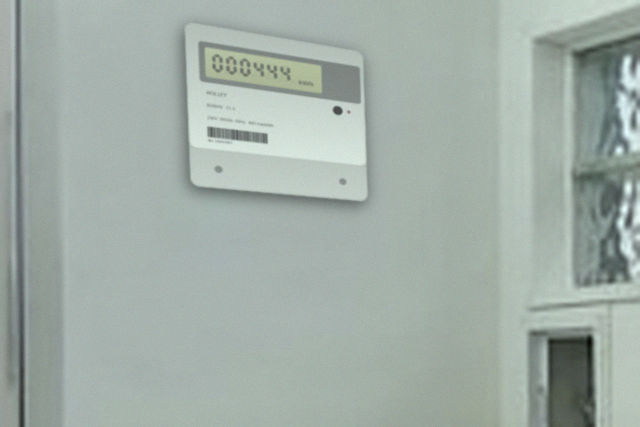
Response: **444** kWh
